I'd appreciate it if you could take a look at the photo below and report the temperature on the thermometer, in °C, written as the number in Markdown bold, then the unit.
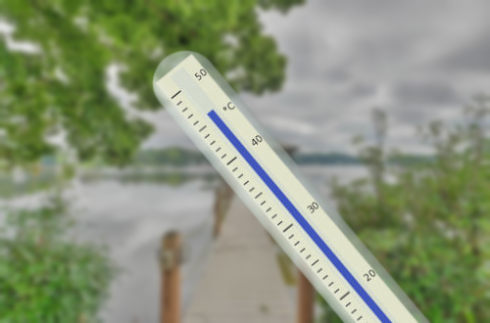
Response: **46** °C
